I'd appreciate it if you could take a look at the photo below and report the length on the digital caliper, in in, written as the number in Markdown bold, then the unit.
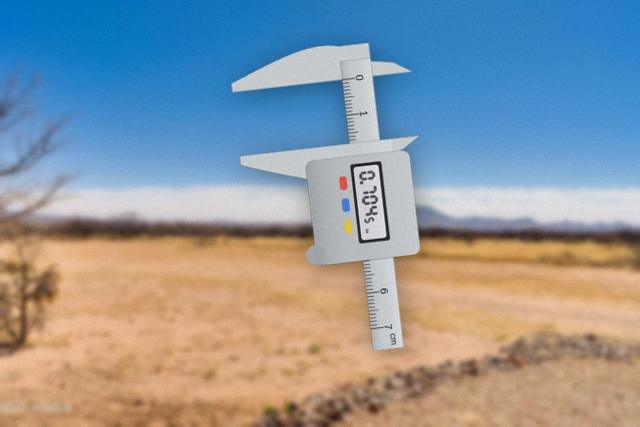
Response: **0.7045** in
